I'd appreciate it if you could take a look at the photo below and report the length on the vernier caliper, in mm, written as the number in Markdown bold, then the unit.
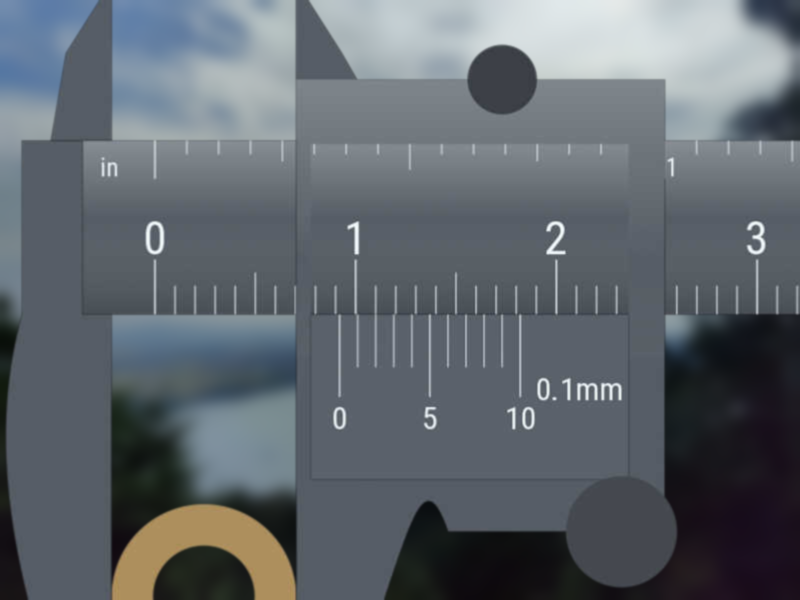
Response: **9.2** mm
